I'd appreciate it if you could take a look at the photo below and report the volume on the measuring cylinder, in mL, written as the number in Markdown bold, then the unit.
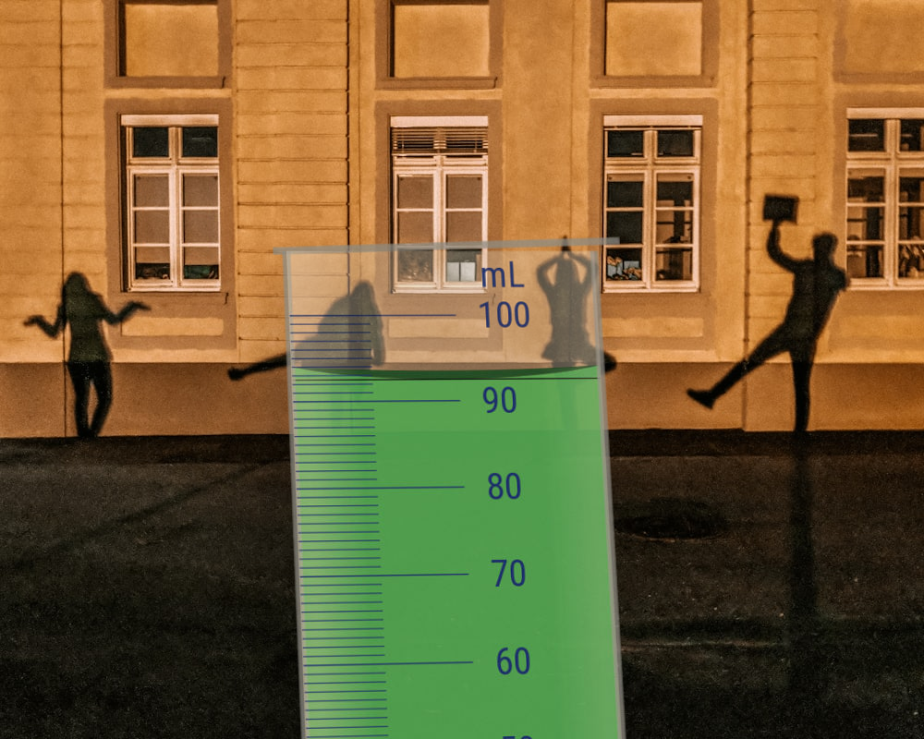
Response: **92.5** mL
